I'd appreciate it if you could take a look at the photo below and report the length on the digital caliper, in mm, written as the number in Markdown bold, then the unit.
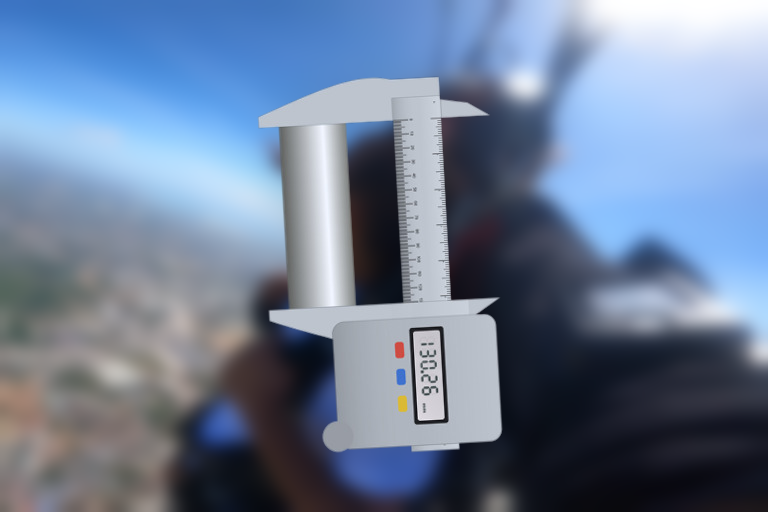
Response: **130.26** mm
